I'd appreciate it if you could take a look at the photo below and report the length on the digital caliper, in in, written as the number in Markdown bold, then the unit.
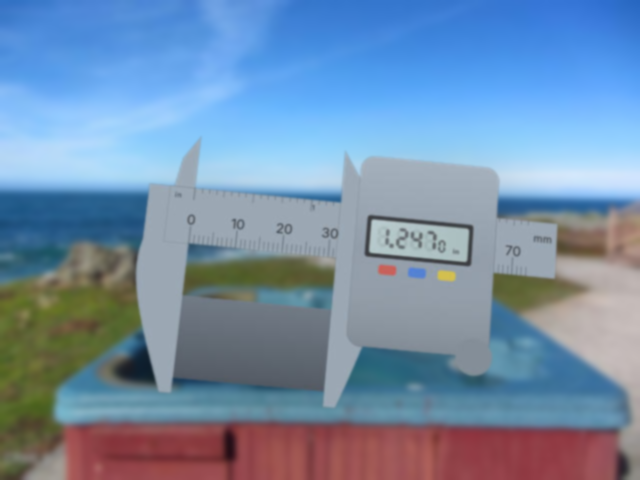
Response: **1.2470** in
